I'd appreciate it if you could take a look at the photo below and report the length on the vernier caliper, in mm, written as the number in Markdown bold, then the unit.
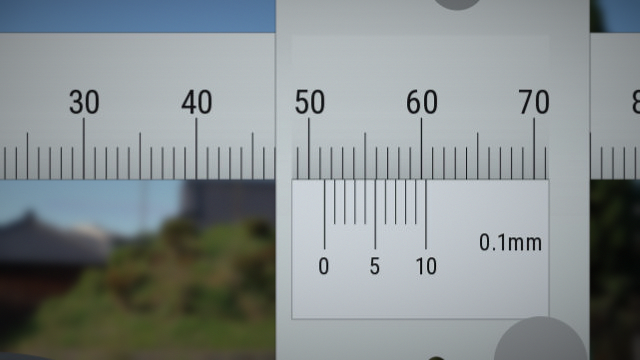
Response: **51.4** mm
